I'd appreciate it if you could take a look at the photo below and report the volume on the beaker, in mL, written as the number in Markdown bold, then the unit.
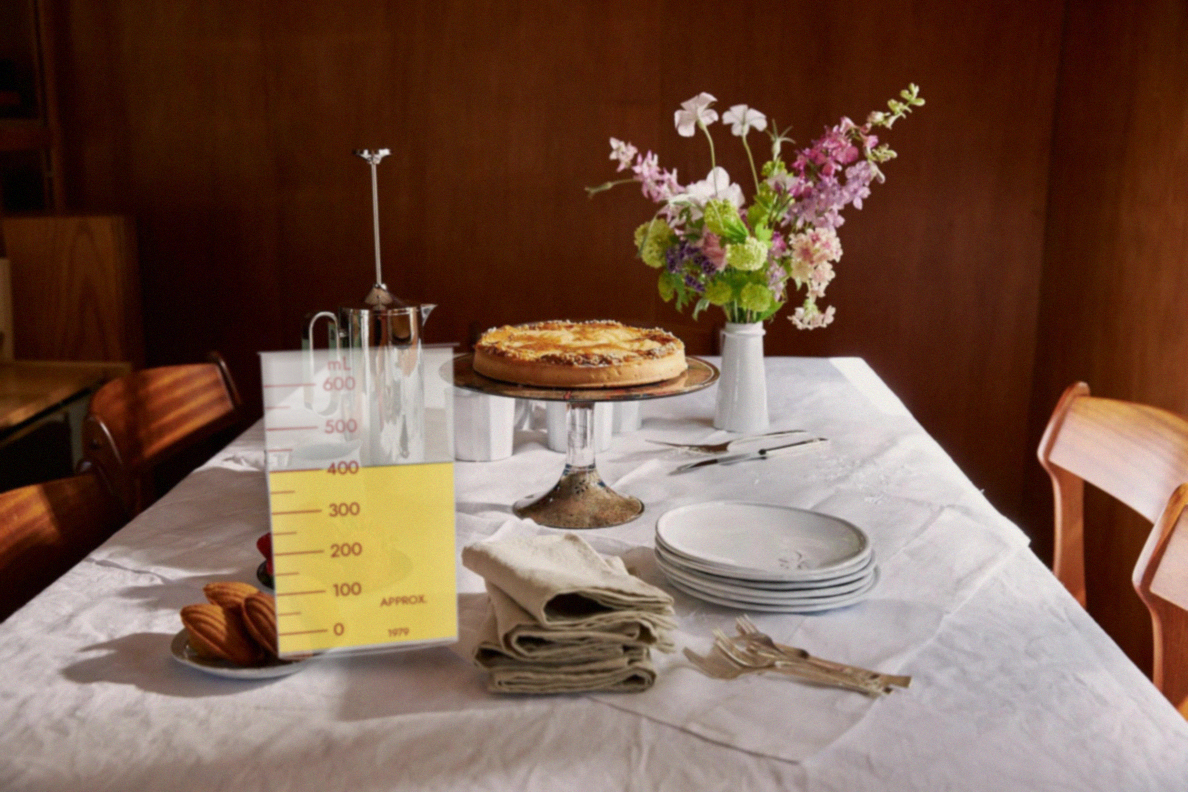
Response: **400** mL
